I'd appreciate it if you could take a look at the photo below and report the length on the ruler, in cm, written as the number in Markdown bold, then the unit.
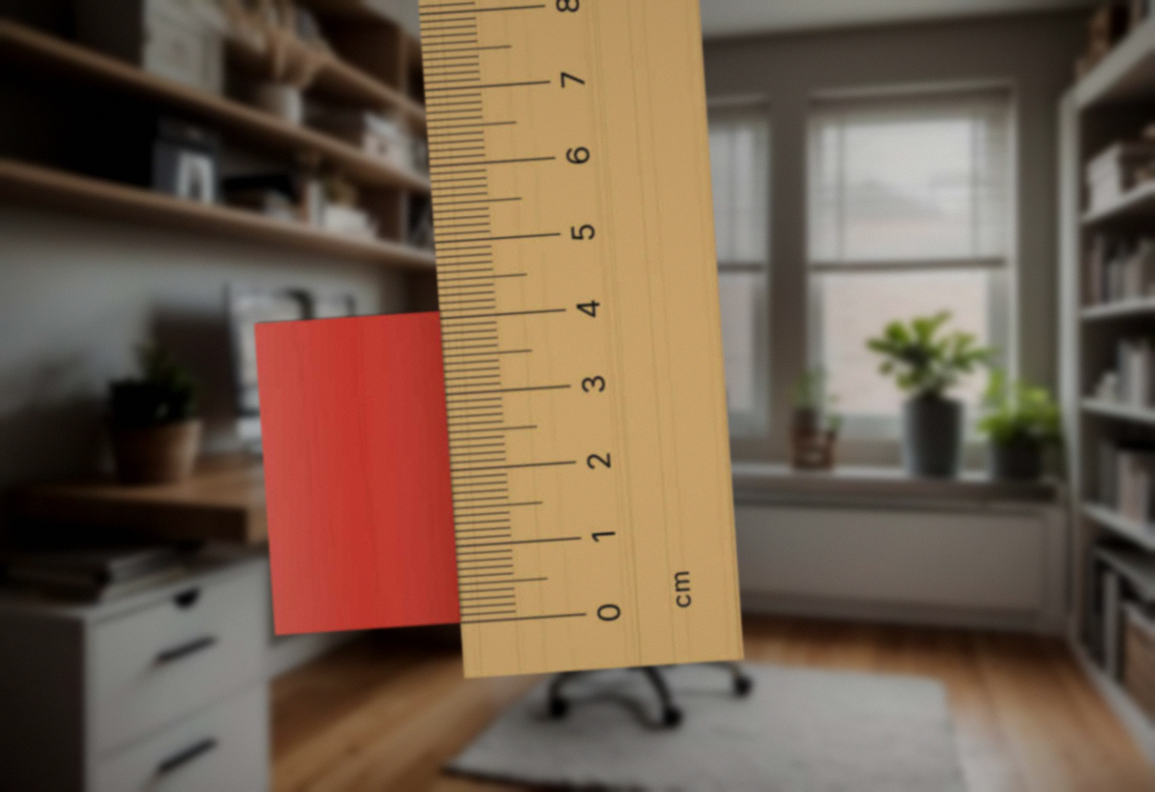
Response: **4.1** cm
